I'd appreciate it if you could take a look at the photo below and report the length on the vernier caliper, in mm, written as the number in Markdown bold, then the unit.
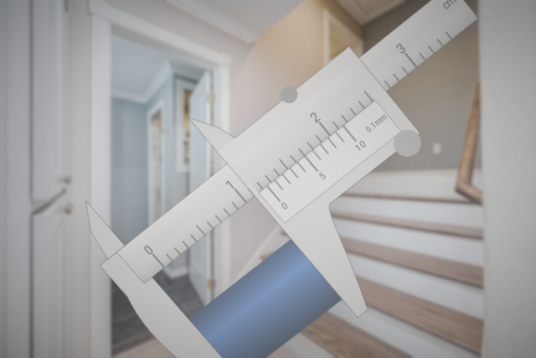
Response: **12.5** mm
